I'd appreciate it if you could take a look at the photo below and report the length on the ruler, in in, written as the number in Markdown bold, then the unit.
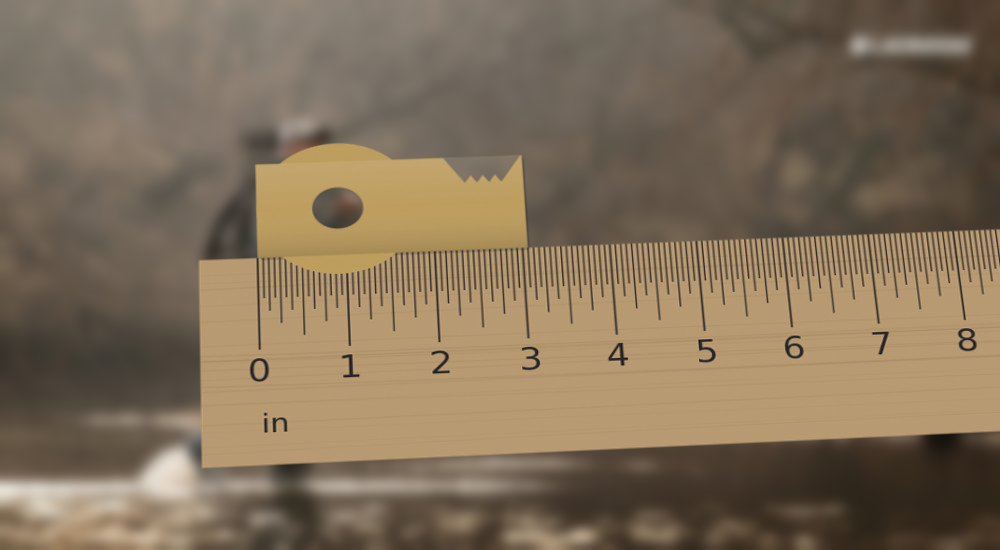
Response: **3.0625** in
